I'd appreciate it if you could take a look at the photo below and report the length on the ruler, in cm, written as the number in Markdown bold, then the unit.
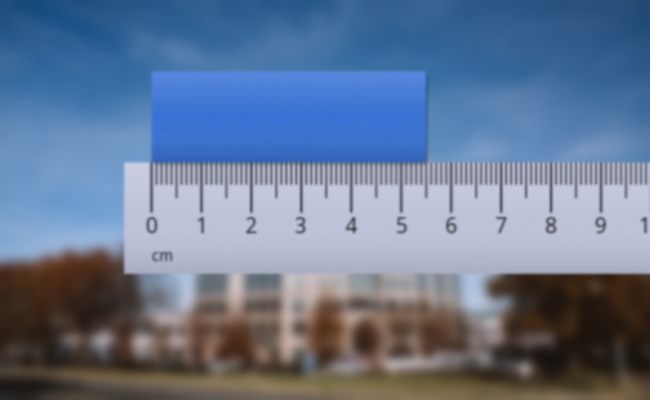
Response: **5.5** cm
